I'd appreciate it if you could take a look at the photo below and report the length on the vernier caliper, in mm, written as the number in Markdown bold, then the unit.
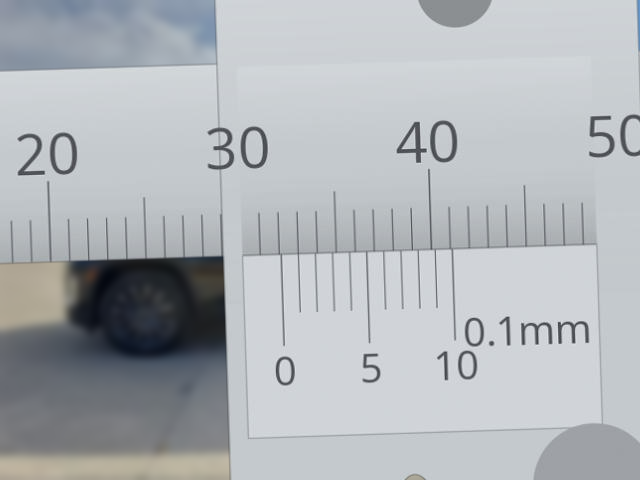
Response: **32.1** mm
